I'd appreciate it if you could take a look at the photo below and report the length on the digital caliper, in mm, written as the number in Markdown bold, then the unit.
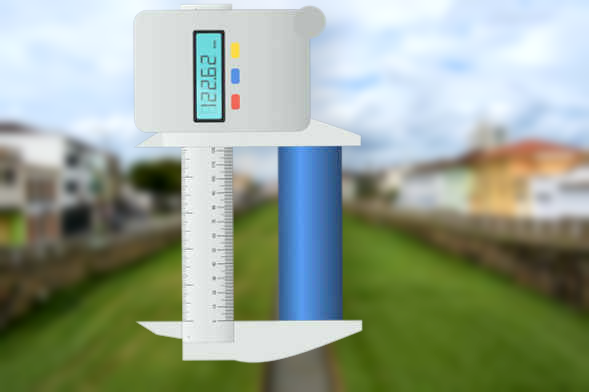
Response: **122.62** mm
